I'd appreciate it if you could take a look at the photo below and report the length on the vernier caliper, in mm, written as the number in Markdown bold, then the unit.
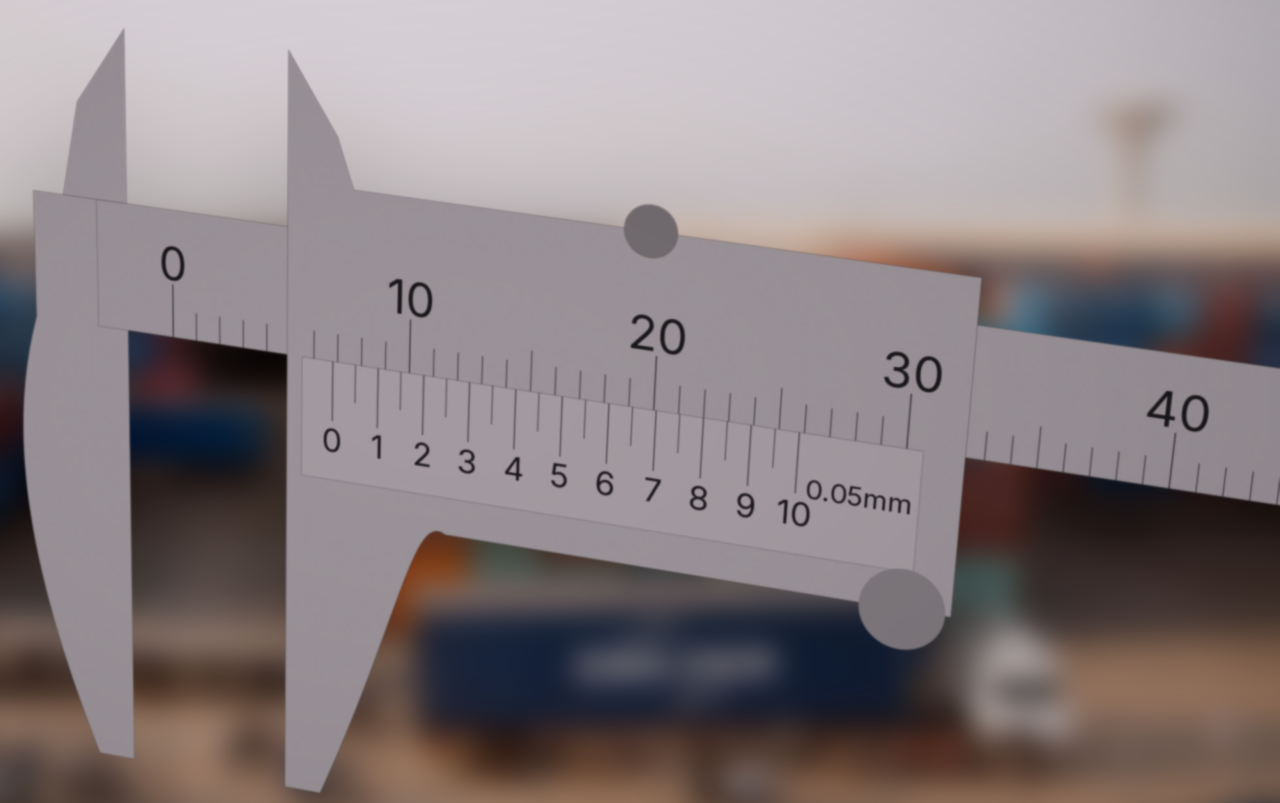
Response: **6.8** mm
